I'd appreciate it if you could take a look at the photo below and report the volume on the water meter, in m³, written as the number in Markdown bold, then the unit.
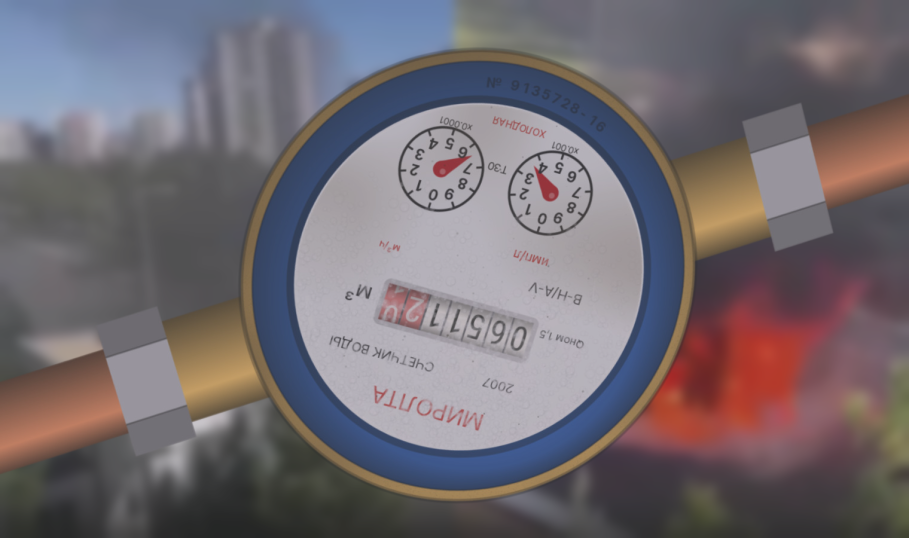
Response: **6511.2036** m³
